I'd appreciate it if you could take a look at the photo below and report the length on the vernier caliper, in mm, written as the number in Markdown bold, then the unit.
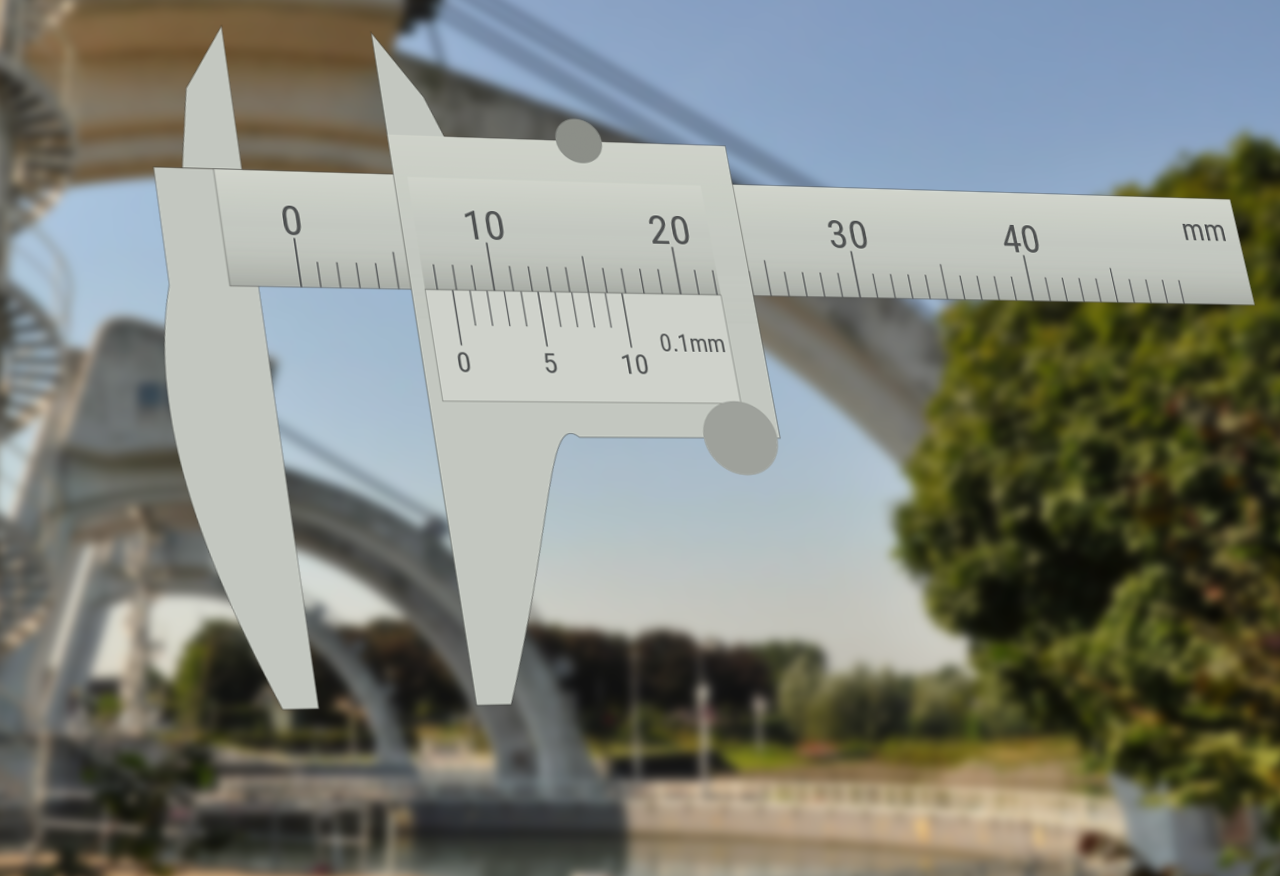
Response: **7.8** mm
